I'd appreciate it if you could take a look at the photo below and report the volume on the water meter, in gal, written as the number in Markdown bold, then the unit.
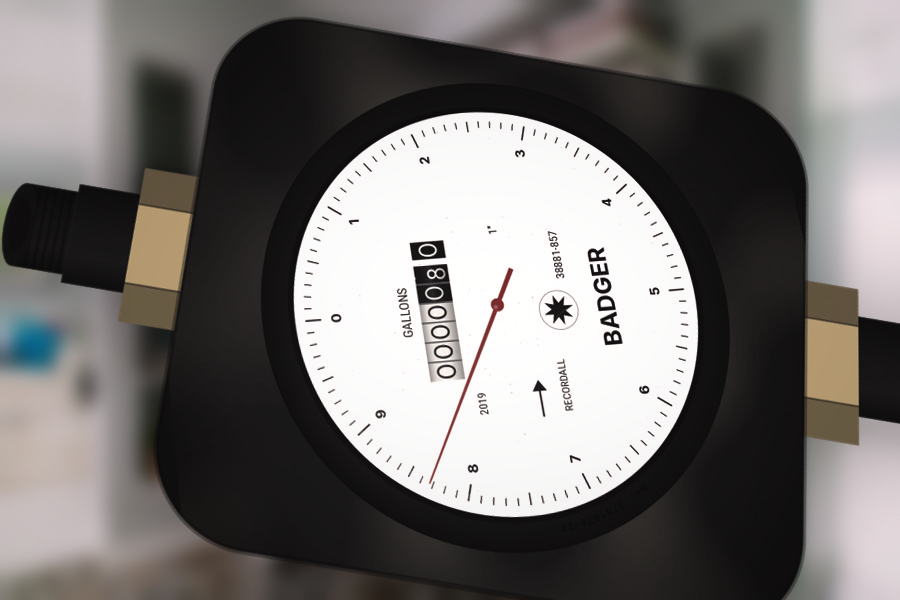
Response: **78.3** gal
